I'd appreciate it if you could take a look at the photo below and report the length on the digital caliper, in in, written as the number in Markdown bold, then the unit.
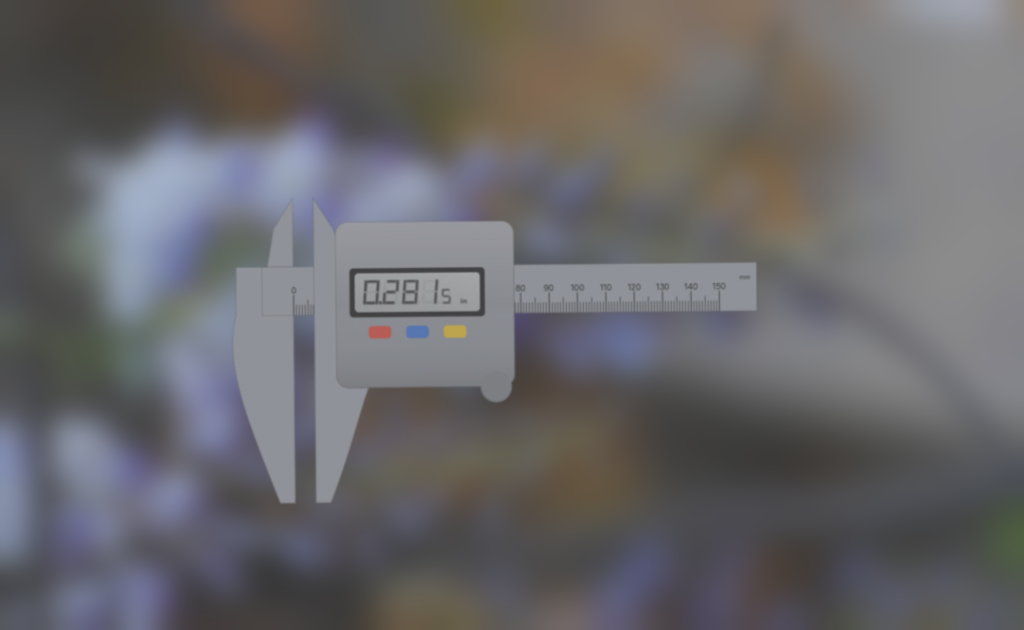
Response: **0.2815** in
